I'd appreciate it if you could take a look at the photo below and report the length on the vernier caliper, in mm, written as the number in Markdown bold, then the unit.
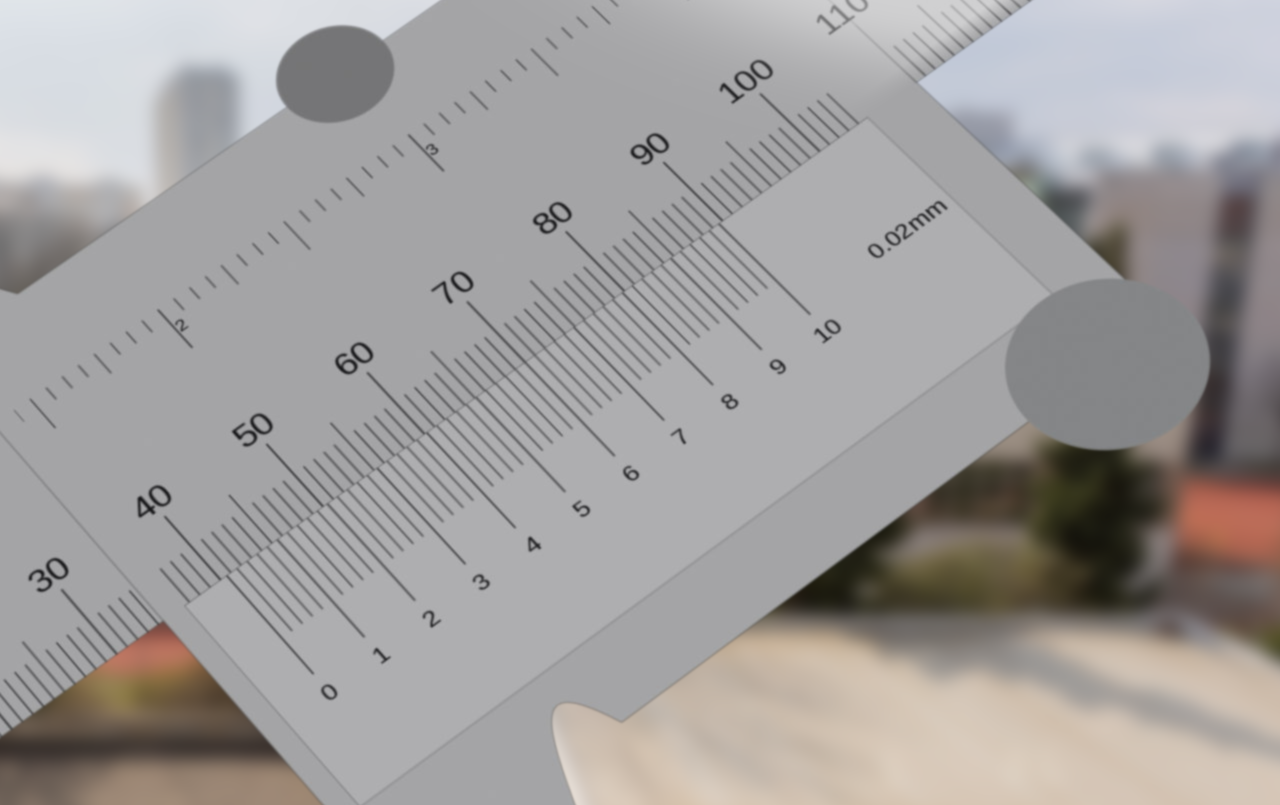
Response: **40.6** mm
